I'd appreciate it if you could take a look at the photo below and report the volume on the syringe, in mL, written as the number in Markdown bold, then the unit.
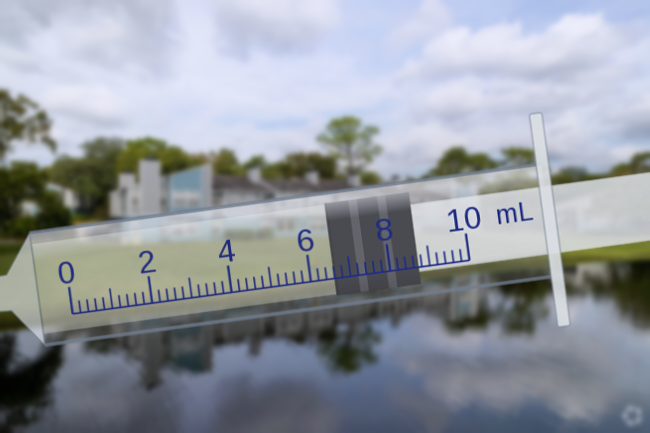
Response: **6.6** mL
